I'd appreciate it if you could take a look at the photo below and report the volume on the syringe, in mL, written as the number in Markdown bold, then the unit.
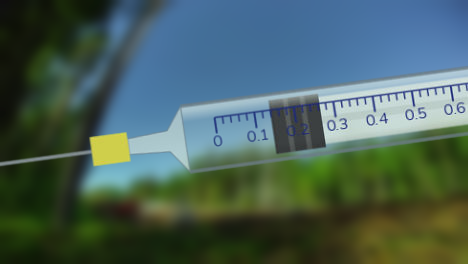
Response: **0.14** mL
